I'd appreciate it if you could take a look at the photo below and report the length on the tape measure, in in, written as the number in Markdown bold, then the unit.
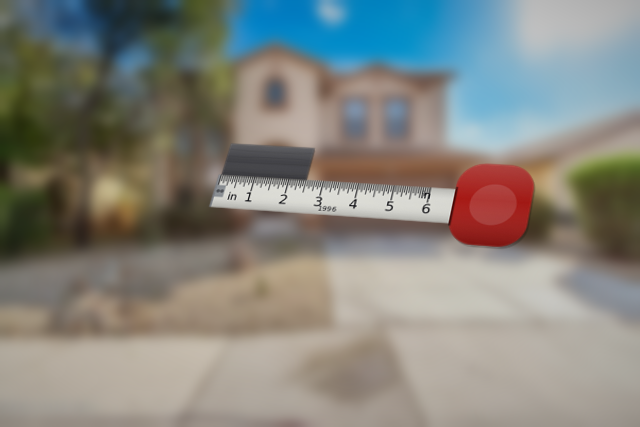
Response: **2.5** in
